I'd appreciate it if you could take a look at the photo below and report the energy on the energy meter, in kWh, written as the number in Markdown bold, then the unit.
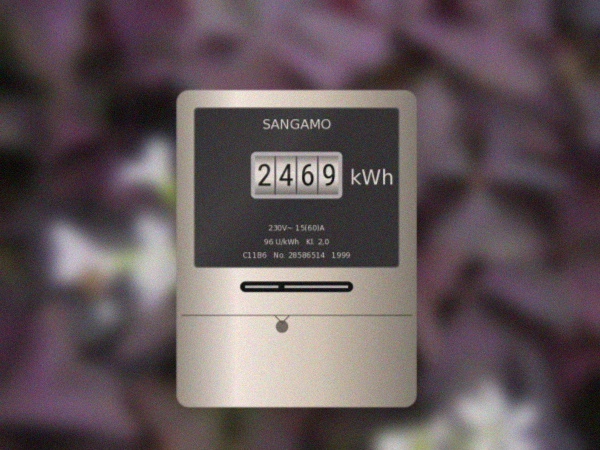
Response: **2469** kWh
